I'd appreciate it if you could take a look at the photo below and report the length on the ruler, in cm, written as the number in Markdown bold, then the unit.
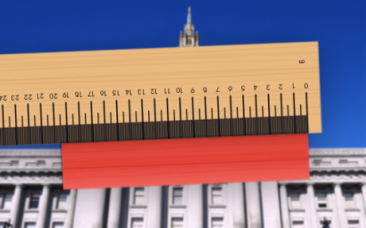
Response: **19.5** cm
